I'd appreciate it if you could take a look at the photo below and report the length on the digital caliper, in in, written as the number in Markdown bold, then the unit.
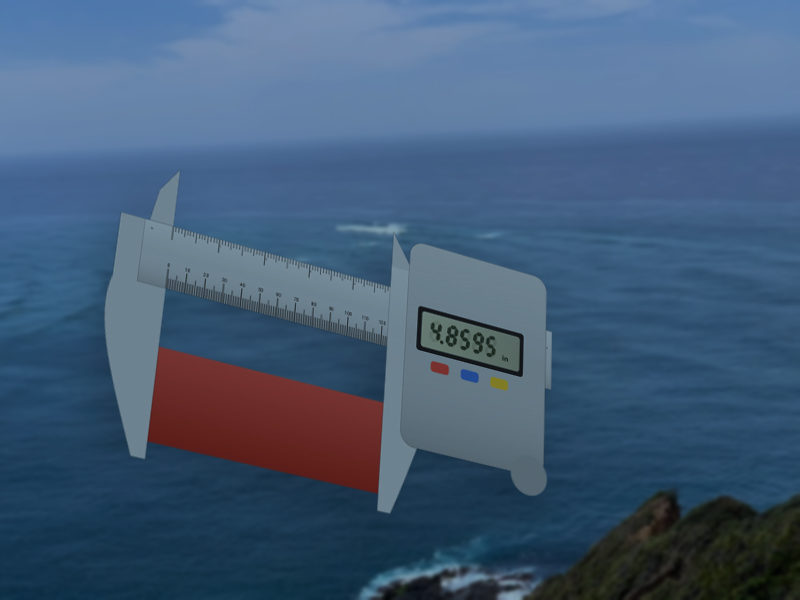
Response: **4.8595** in
